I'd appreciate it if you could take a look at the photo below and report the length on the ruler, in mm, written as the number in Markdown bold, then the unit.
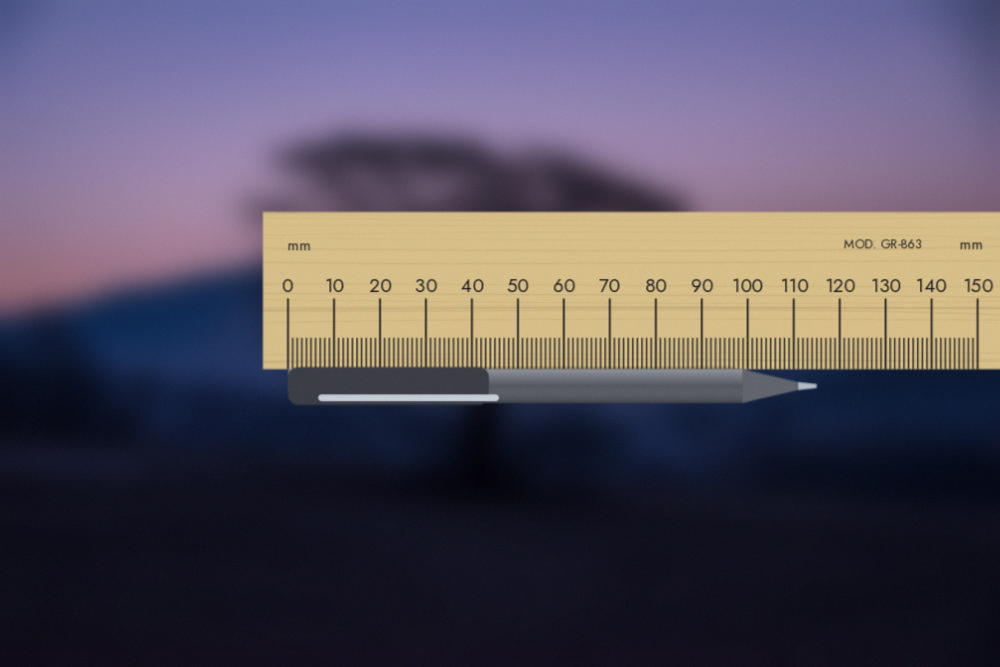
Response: **115** mm
